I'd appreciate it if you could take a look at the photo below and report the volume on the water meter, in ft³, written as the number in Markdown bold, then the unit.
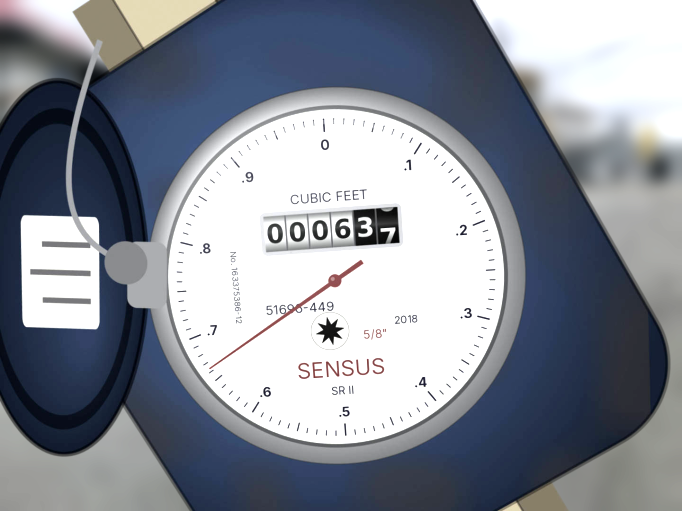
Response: **636.66** ft³
